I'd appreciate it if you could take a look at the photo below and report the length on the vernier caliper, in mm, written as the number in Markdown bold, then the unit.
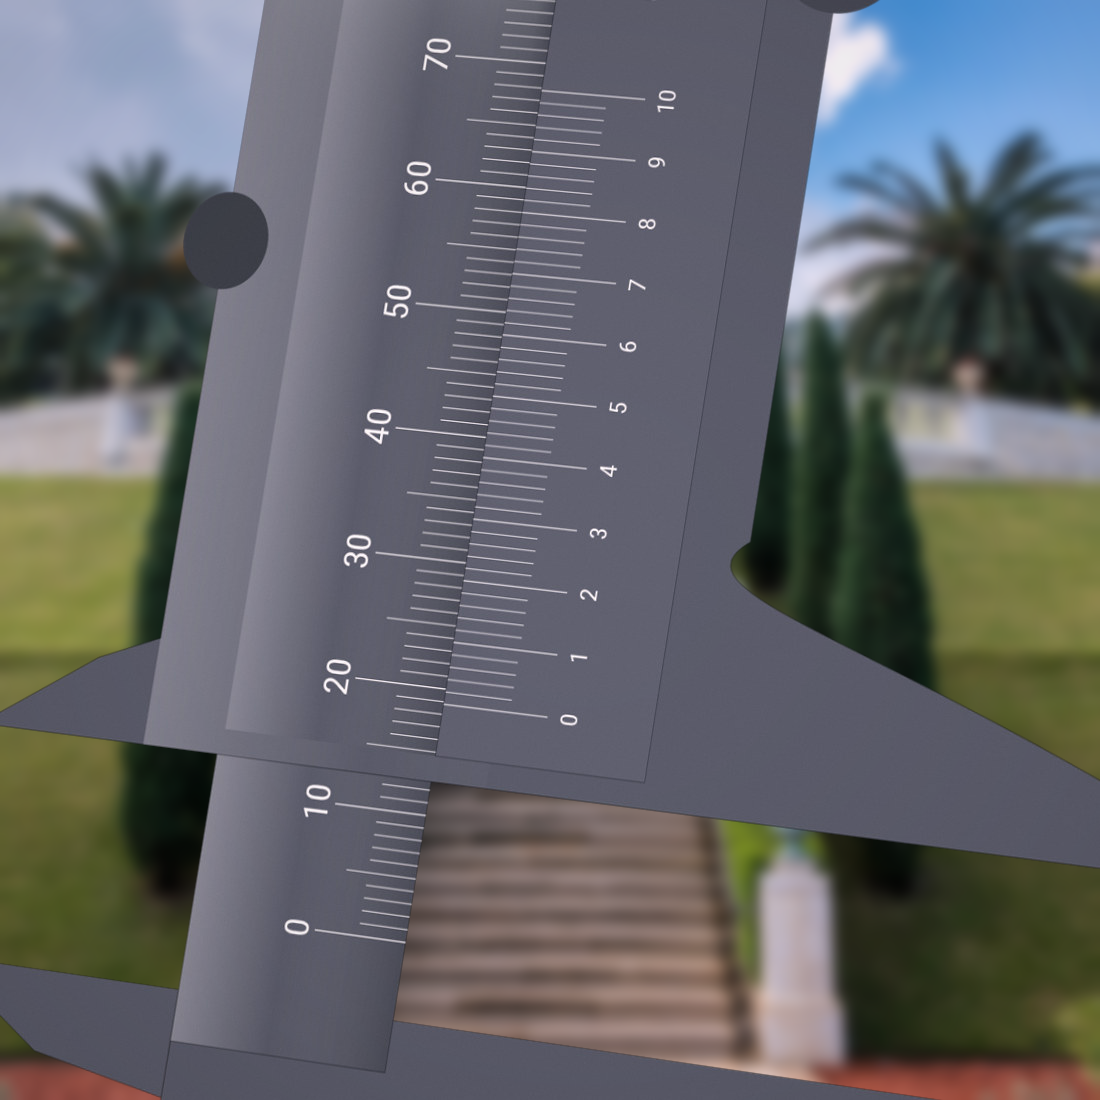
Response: **18.8** mm
